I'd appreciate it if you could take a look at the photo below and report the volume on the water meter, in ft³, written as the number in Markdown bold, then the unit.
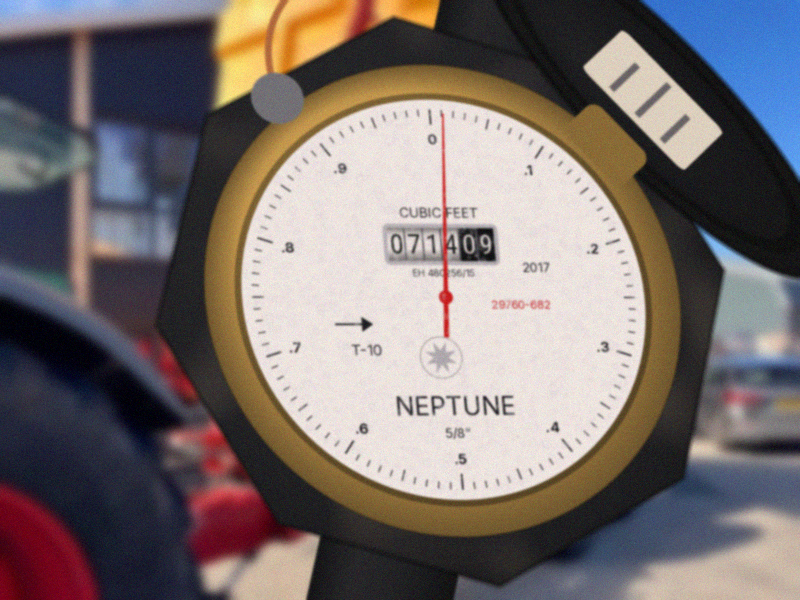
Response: **71409.01** ft³
